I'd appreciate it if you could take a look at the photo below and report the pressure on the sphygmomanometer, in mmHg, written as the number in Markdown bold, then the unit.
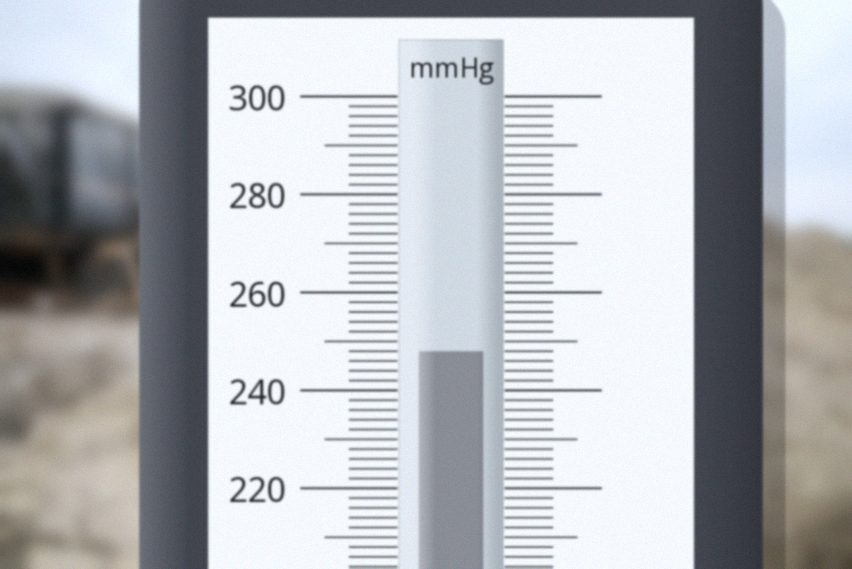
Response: **248** mmHg
